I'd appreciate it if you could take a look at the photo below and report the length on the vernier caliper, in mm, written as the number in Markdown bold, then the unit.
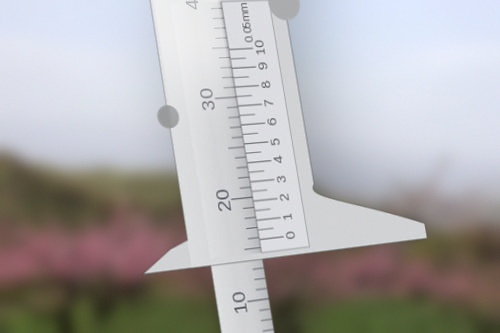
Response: **15.8** mm
